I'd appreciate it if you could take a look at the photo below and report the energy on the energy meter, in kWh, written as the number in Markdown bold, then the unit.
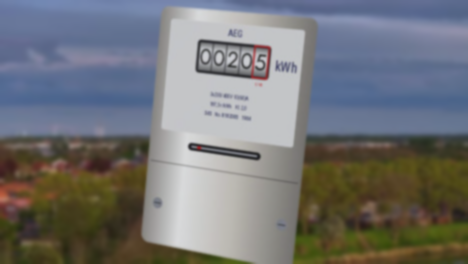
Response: **20.5** kWh
